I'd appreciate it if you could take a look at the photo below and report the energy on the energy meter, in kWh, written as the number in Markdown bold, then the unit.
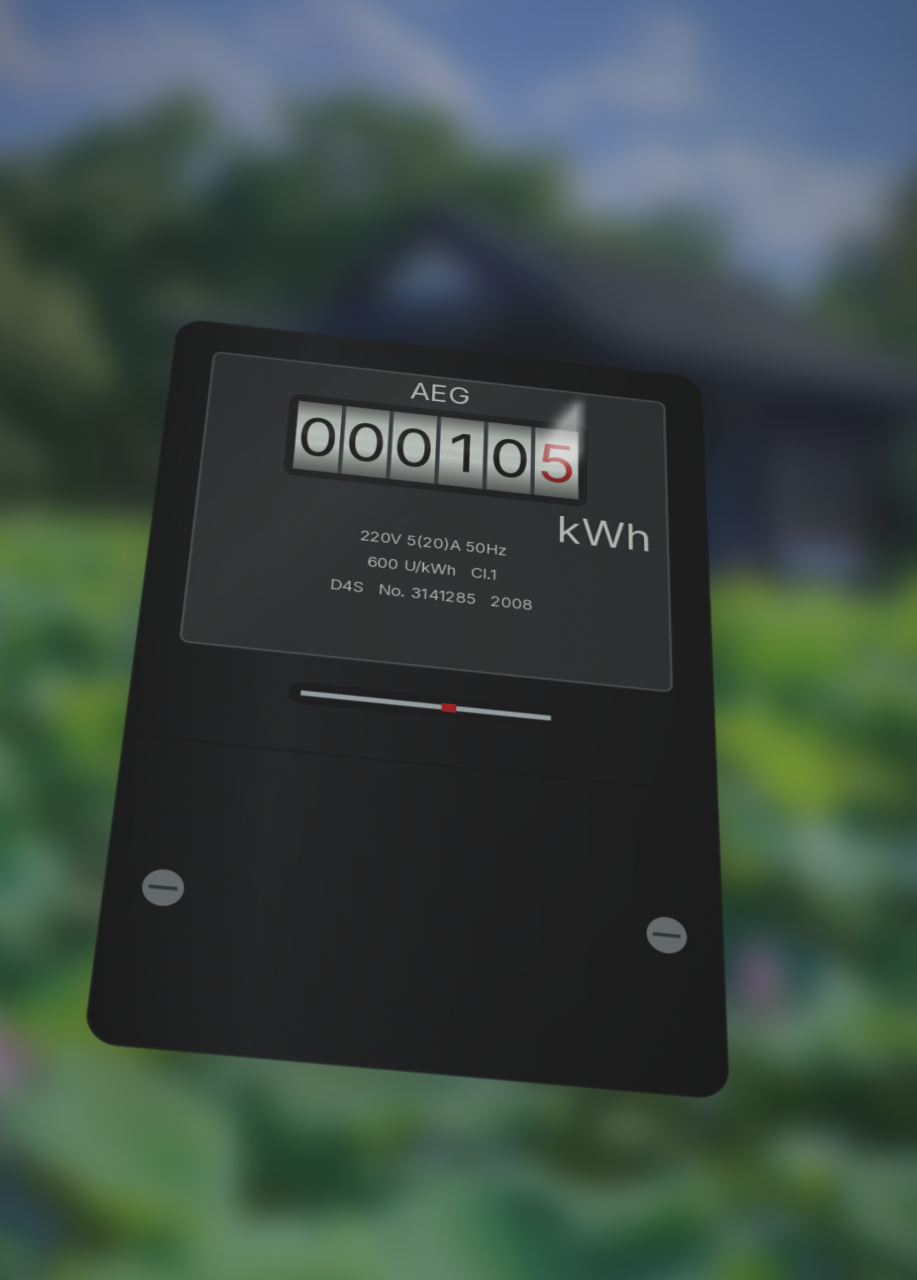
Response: **10.5** kWh
